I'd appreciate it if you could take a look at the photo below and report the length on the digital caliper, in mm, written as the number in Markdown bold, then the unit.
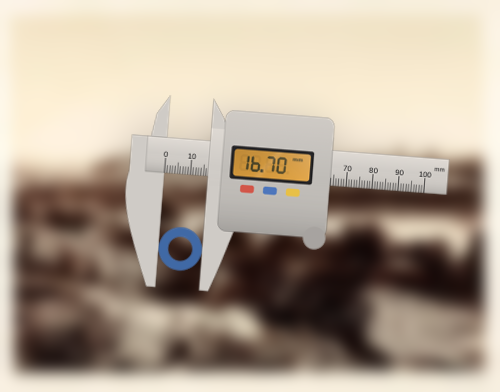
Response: **16.70** mm
